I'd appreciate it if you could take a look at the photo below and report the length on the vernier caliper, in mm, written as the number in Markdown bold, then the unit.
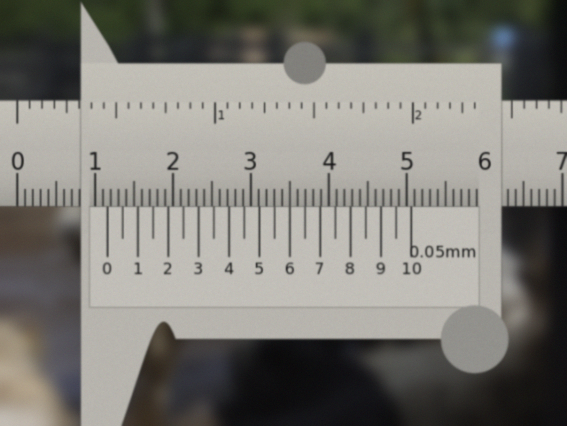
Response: **11.6** mm
